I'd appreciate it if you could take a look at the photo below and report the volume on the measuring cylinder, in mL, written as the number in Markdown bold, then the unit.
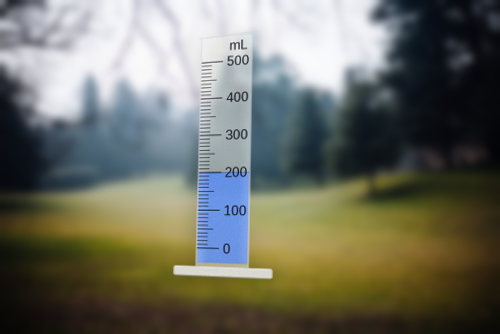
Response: **200** mL
